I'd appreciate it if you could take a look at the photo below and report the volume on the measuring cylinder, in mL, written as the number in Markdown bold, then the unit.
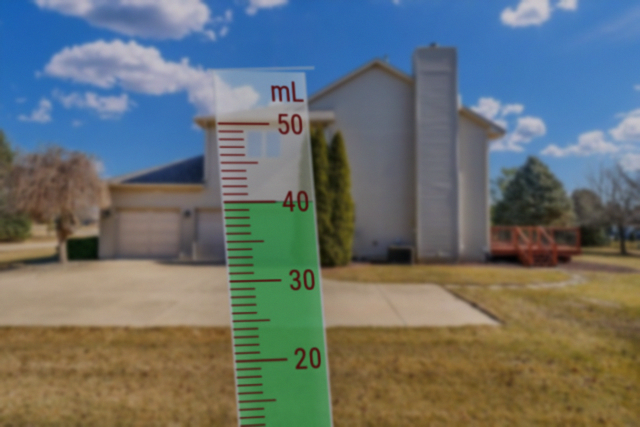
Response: **40** mL
